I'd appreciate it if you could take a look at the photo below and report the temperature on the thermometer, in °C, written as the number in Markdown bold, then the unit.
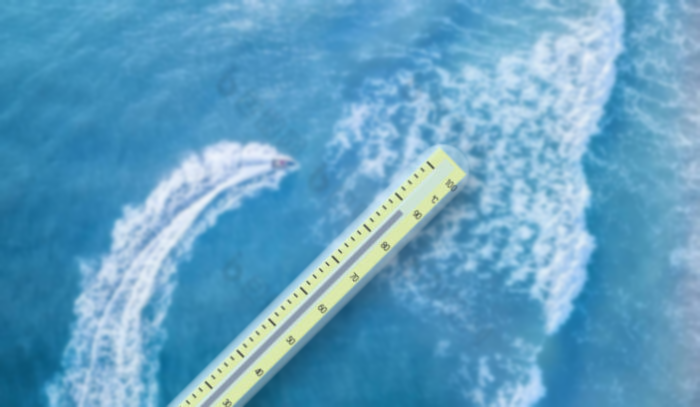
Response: **88** °C
